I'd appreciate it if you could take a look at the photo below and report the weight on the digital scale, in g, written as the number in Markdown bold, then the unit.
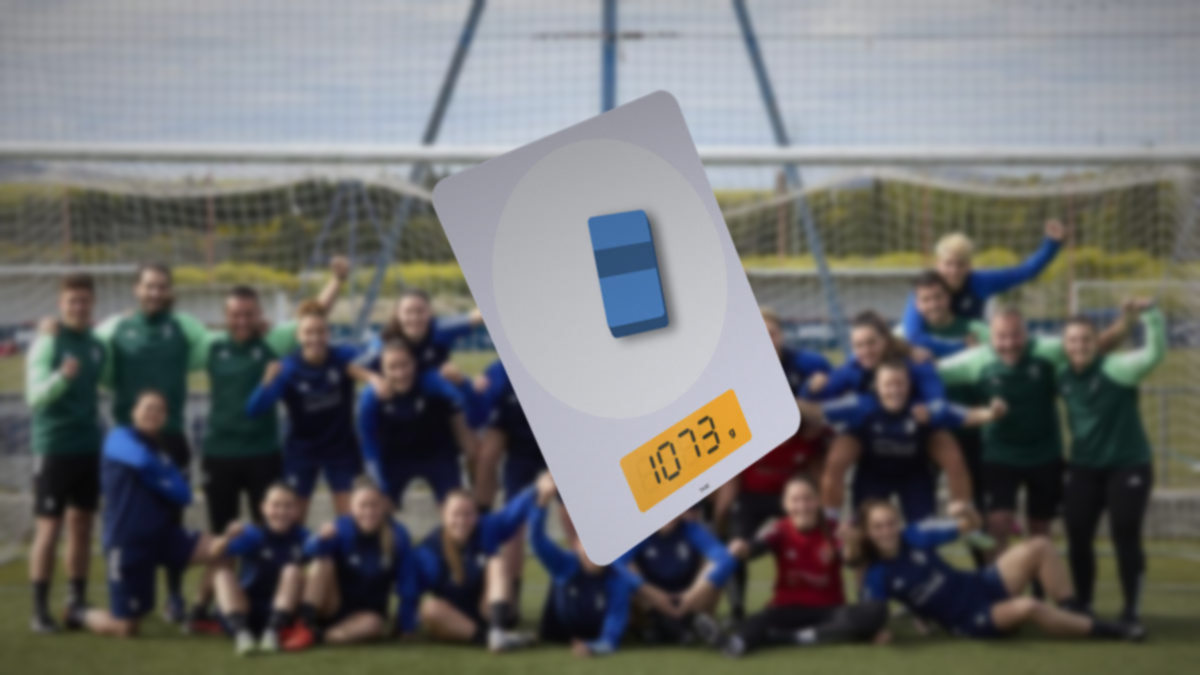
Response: **1073** g
